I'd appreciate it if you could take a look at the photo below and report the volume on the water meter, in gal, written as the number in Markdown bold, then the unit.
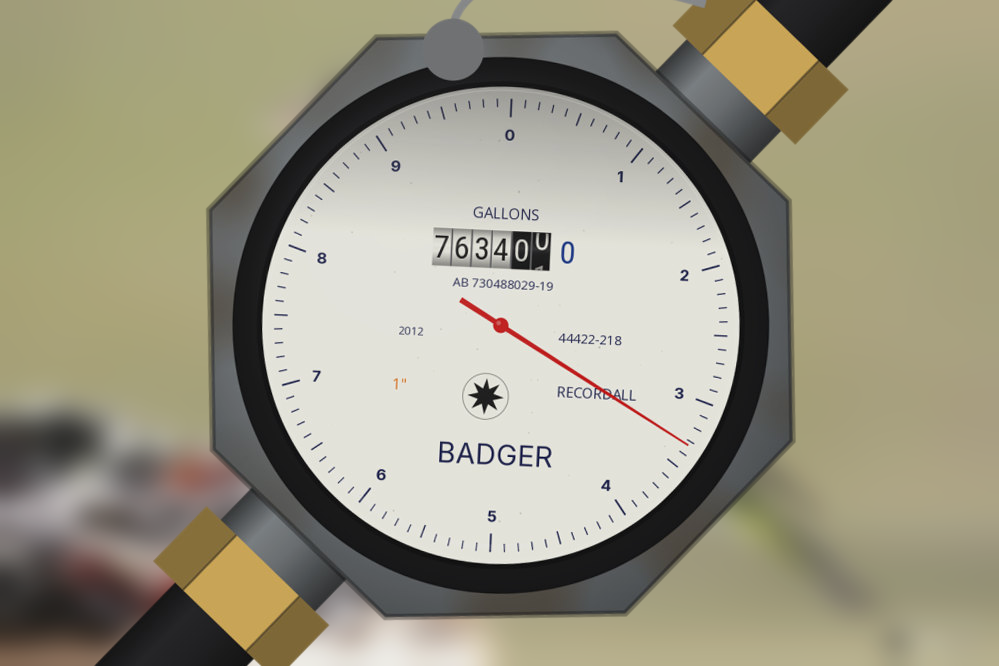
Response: **7634003.3** gal
